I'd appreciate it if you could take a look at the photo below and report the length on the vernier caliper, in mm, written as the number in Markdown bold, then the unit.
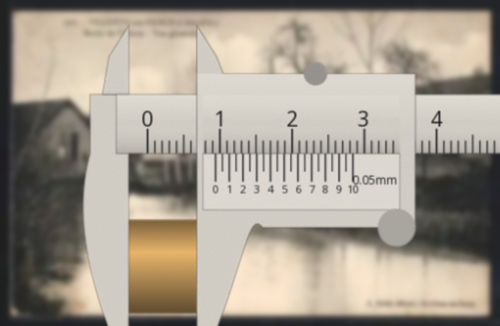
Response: **9.4** mm
